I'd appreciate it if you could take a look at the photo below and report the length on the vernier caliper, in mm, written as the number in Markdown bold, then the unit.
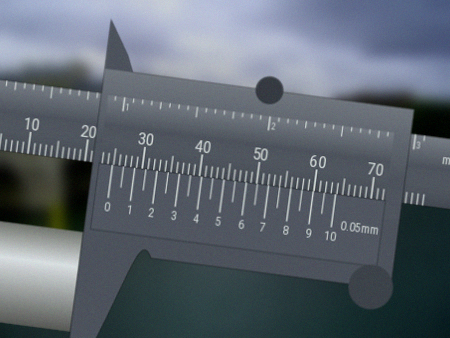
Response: **24.8** mm
